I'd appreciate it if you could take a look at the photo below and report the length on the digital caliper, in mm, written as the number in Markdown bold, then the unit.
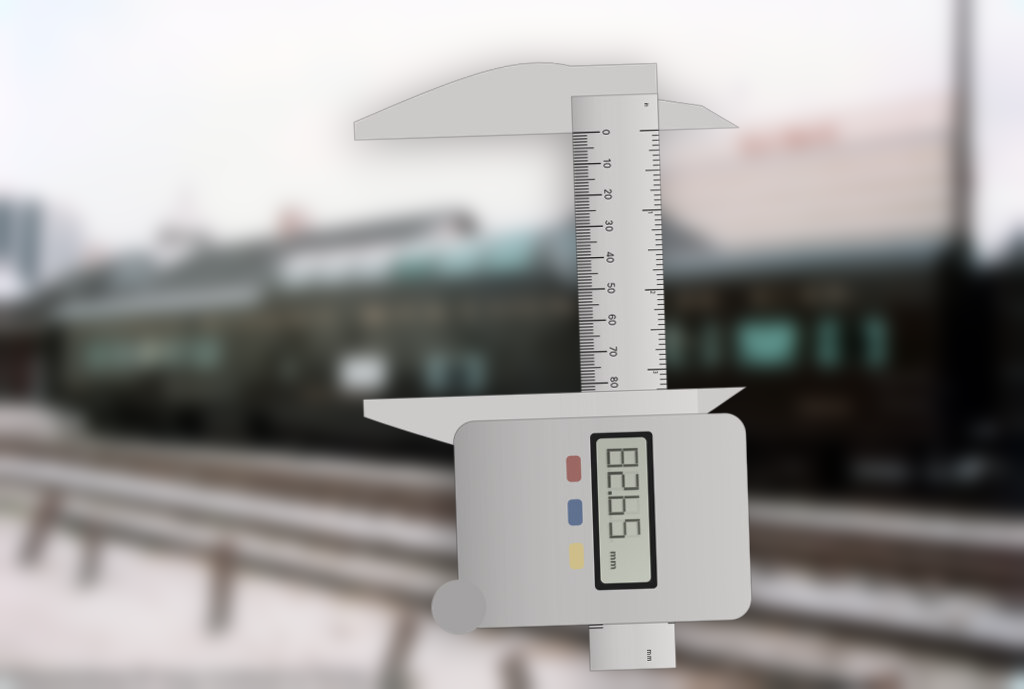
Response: **82.65** mm
